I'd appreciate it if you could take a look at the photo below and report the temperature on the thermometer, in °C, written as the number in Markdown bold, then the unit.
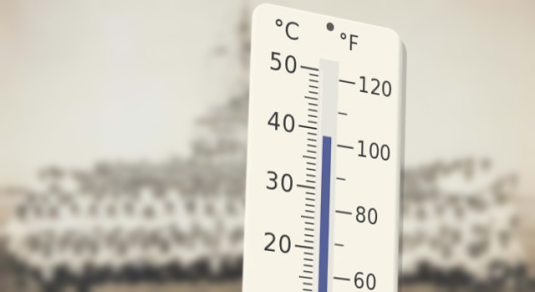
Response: **39** °C
